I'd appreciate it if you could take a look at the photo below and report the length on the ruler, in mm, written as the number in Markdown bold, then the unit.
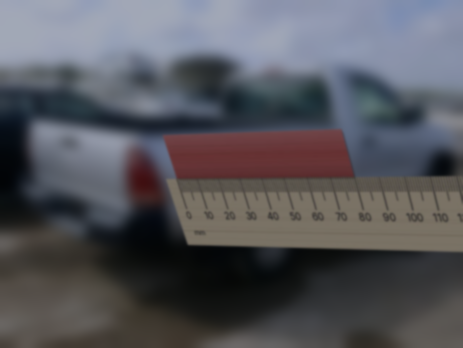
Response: **80** mm
